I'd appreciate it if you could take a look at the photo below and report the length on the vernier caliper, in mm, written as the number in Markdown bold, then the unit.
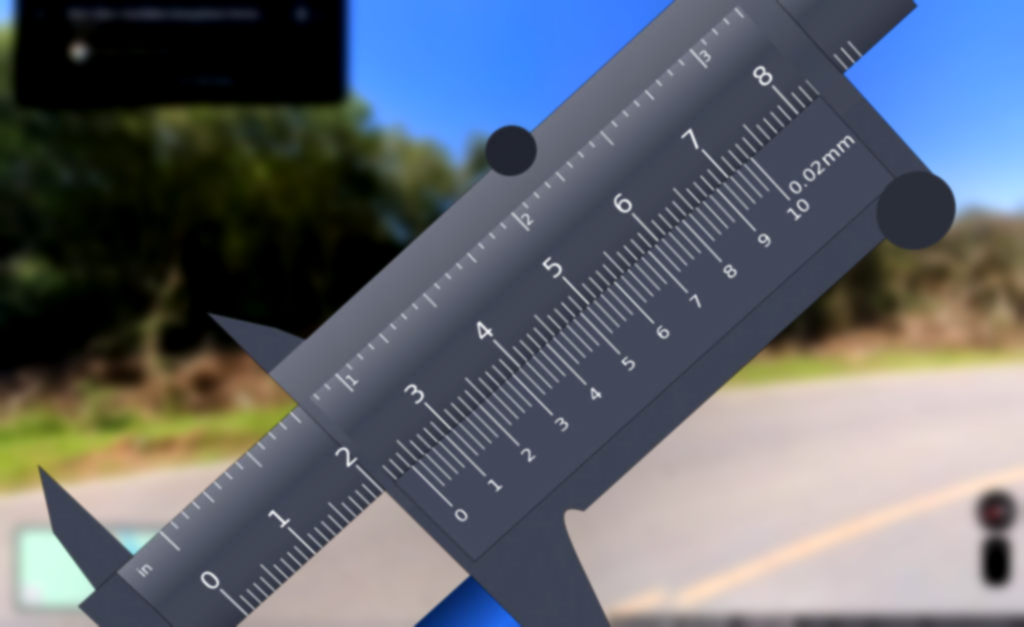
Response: **24.2** mm
